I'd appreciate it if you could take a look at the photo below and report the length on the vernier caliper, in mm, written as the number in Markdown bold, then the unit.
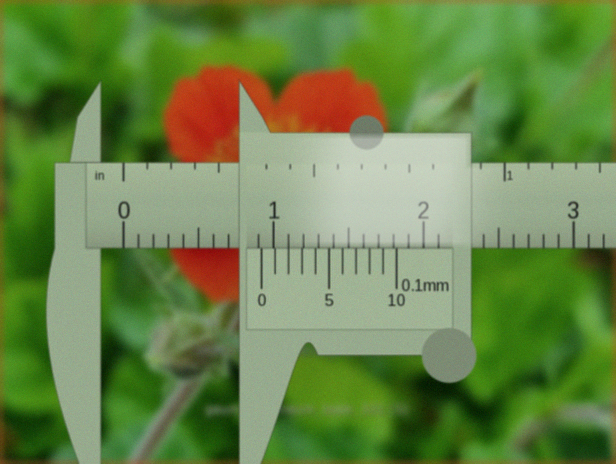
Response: **9.2** mm
